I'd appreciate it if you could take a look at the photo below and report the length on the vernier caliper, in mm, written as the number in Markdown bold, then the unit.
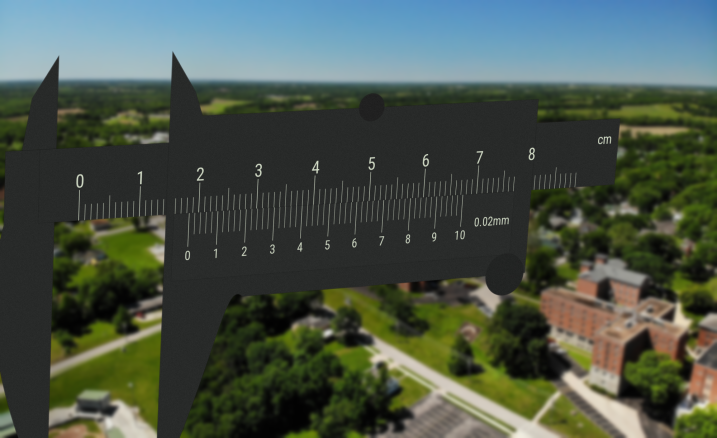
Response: **18.4** mm
